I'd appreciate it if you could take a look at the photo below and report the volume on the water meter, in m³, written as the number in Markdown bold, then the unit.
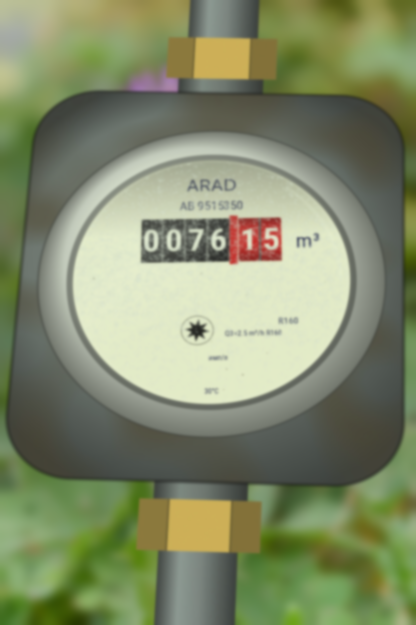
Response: **76.15** m³
